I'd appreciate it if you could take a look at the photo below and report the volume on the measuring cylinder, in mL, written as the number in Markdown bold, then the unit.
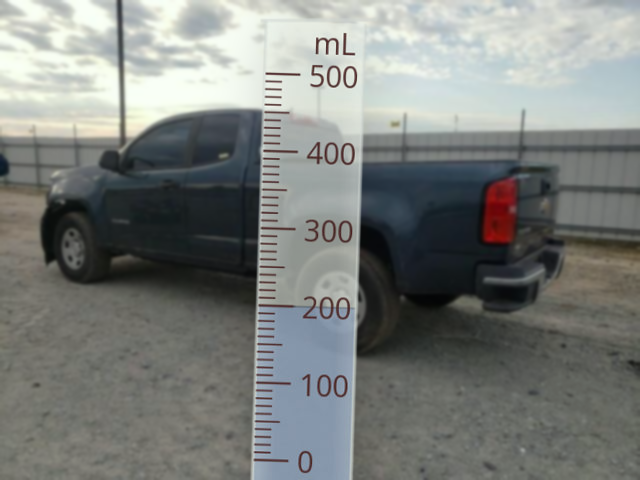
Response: **200** mL
